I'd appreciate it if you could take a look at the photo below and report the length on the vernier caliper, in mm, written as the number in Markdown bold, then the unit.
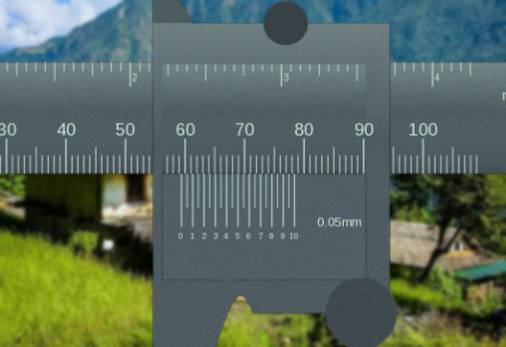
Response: **59.4** mm
